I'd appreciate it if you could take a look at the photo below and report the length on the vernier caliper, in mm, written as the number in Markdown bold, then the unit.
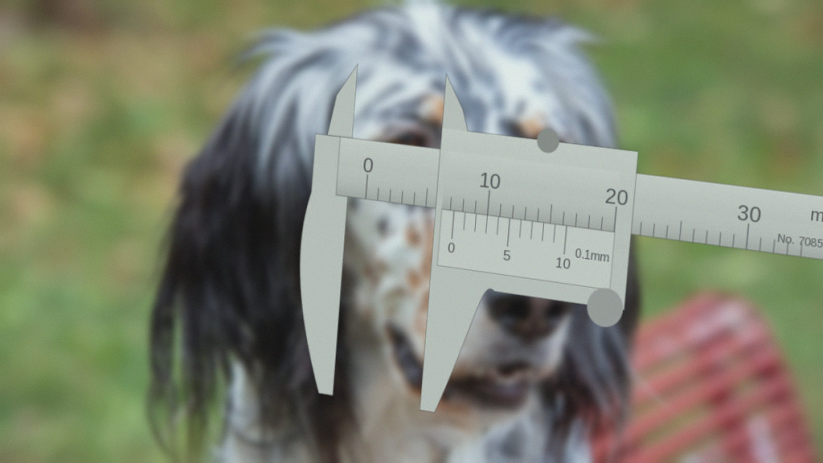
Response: **7.3** mm
